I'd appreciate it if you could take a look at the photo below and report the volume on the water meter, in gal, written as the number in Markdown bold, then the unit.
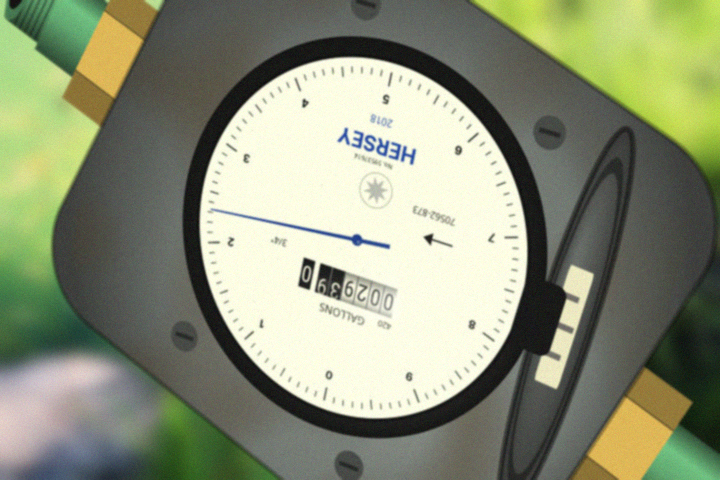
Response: **29392.3** gal
